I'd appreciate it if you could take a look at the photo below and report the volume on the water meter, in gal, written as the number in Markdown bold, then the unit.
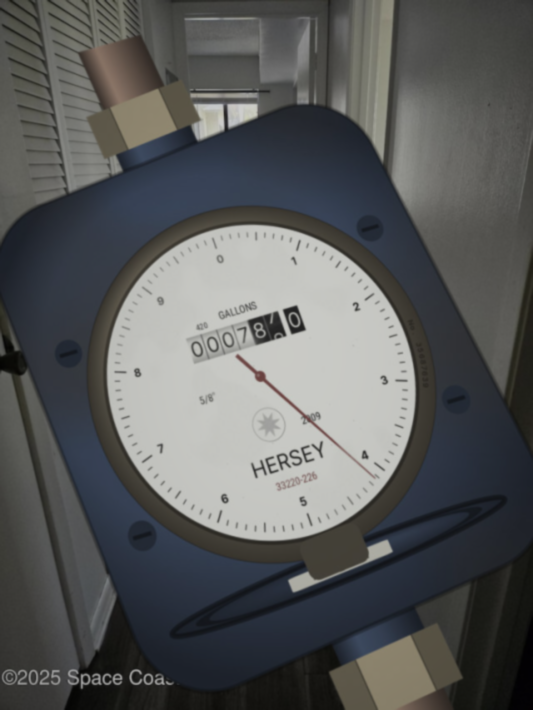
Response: **7874.1** gal
